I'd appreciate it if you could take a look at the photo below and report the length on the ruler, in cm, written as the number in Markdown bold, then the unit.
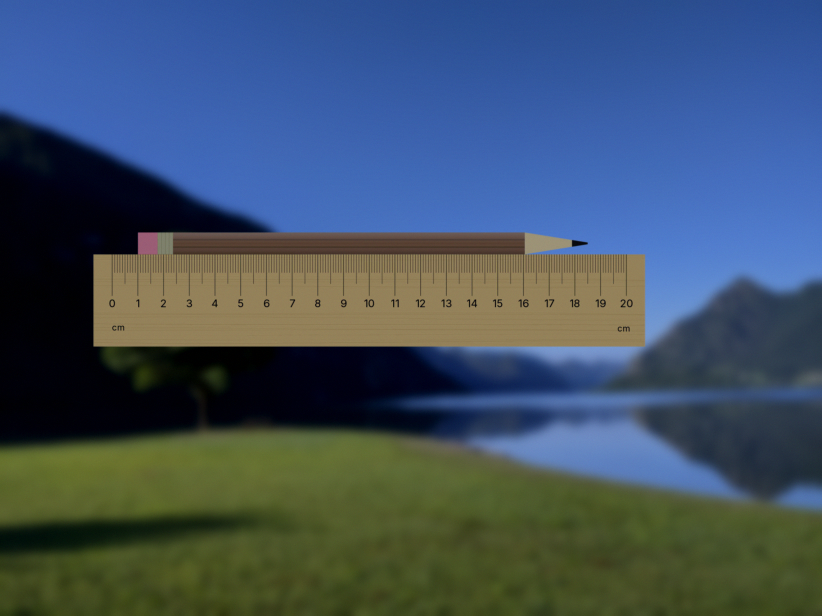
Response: **17.5** cm
